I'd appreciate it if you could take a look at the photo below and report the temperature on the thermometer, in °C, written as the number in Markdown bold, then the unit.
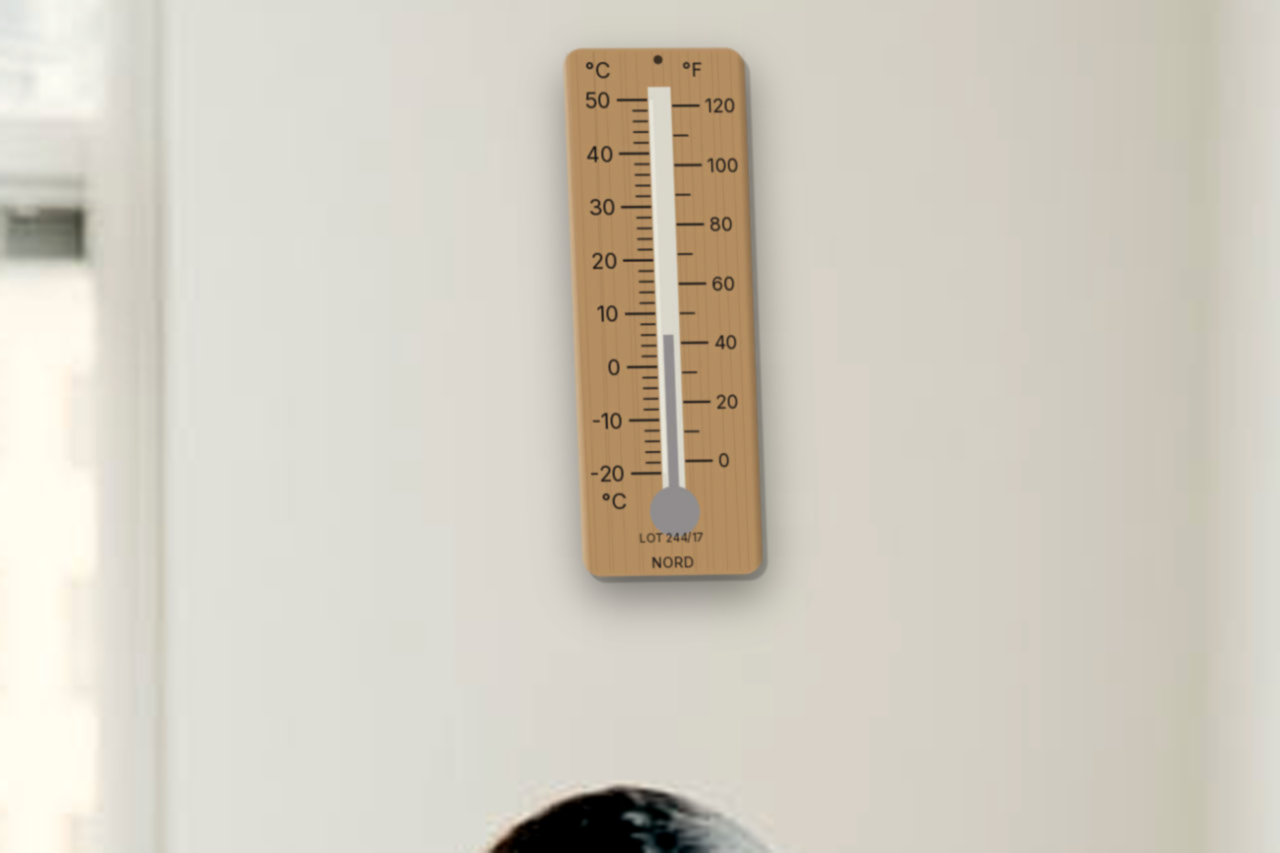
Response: **6** °C
